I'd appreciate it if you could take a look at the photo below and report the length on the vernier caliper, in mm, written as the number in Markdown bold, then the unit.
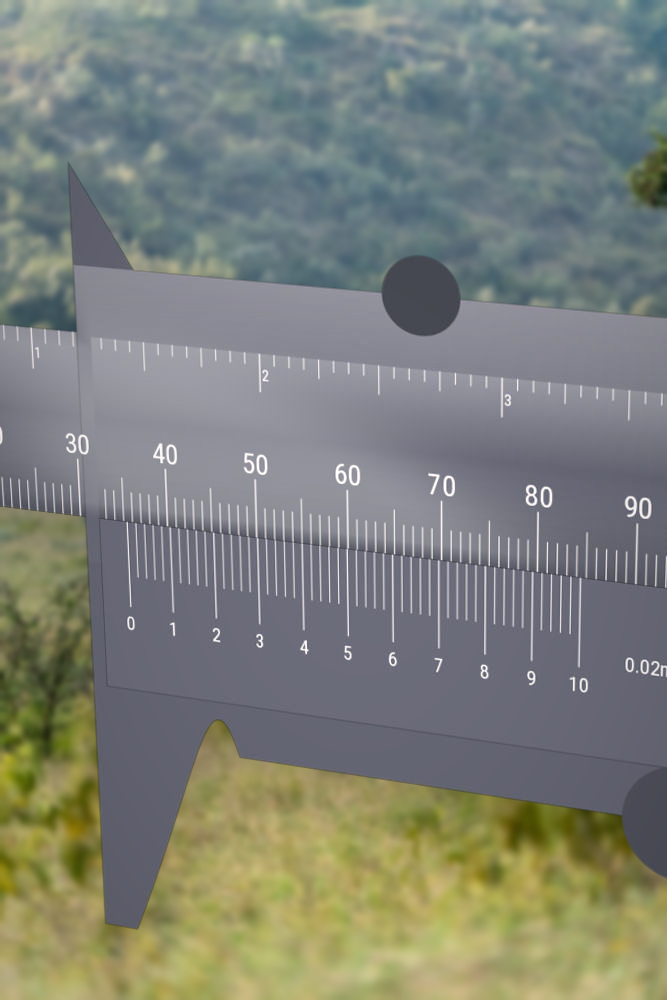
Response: **35.4** mm
